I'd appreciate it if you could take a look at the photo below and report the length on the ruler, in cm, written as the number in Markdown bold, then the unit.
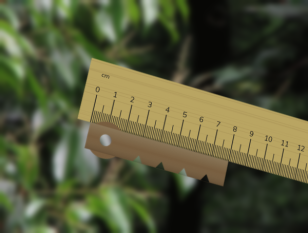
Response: **8** cm
